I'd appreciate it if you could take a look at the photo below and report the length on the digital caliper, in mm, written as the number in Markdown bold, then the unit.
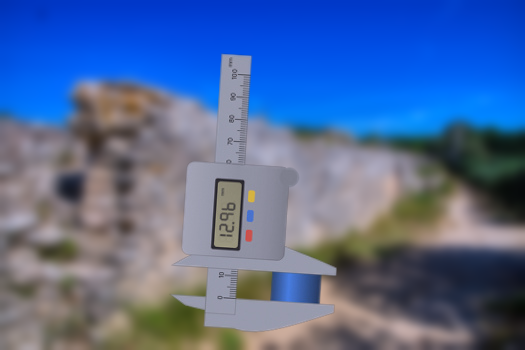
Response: **12.96** mm
